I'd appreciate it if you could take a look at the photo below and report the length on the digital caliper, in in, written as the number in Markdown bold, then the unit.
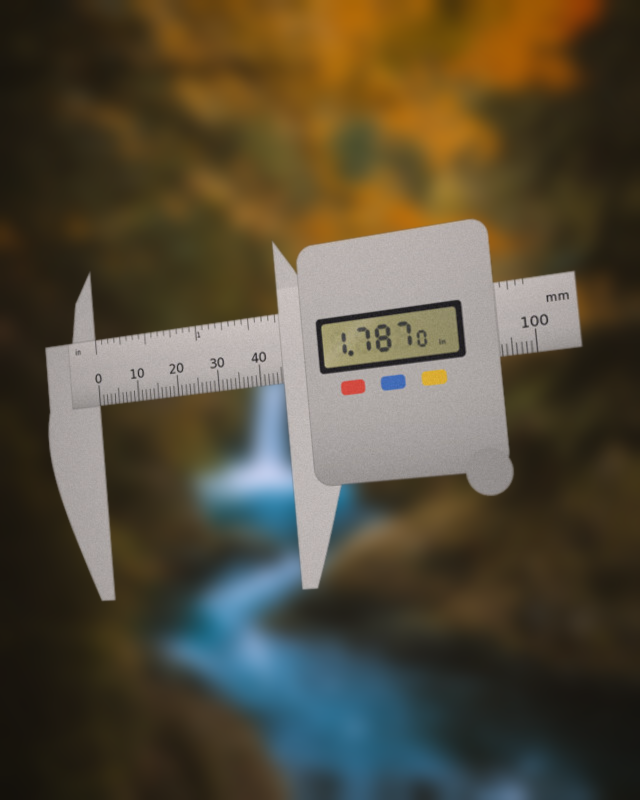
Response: **1.7870** in
